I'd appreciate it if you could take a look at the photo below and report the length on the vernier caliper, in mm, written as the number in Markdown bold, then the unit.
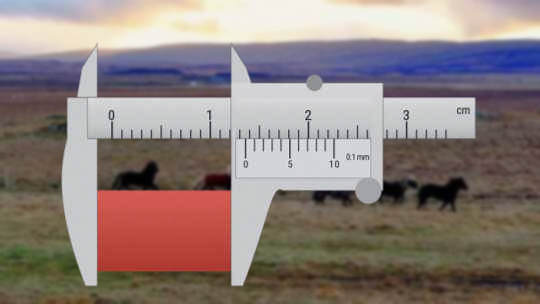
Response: **13.6** mm
